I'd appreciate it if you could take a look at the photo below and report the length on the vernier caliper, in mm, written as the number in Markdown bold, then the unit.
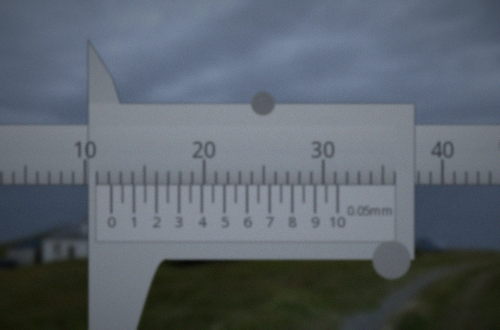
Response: **12.2** mm
